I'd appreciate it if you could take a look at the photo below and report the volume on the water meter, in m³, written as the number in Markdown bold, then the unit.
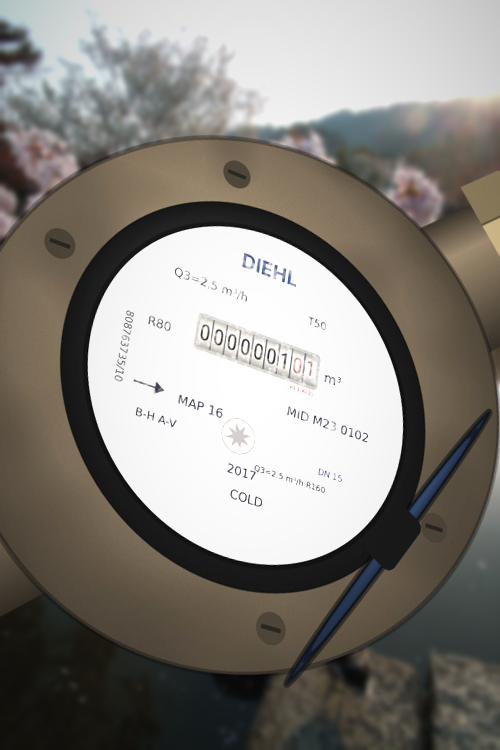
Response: **1.01** m³
